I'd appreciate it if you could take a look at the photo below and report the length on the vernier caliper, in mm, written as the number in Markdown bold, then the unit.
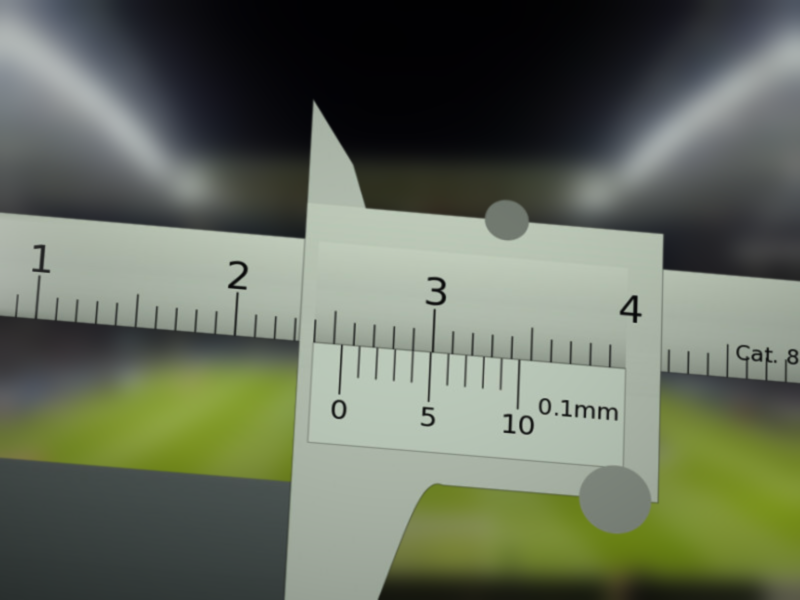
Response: **25.4** mm
